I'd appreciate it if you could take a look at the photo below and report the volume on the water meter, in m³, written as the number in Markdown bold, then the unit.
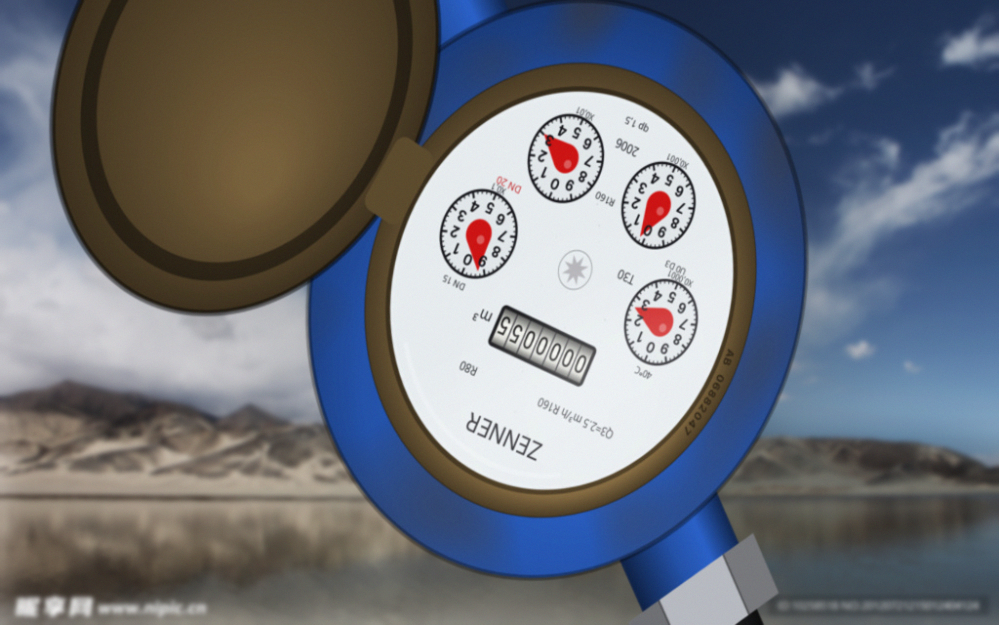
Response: **54.9302** m³
